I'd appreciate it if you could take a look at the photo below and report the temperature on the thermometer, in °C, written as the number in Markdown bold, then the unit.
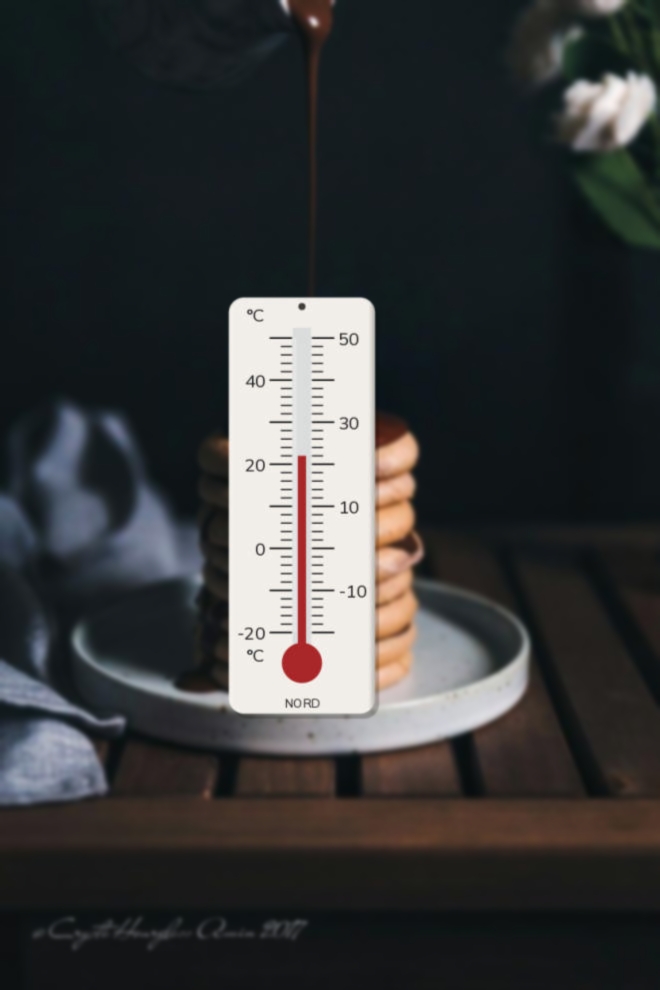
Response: **22** °C
